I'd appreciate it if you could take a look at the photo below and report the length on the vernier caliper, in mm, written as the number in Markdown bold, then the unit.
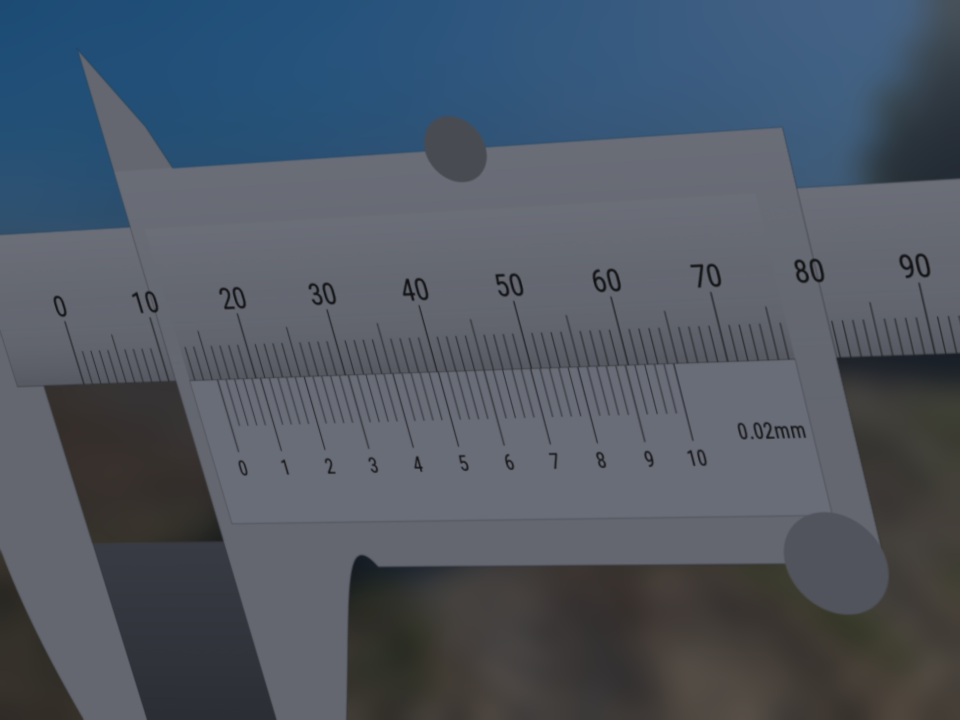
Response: **15.6** mm
